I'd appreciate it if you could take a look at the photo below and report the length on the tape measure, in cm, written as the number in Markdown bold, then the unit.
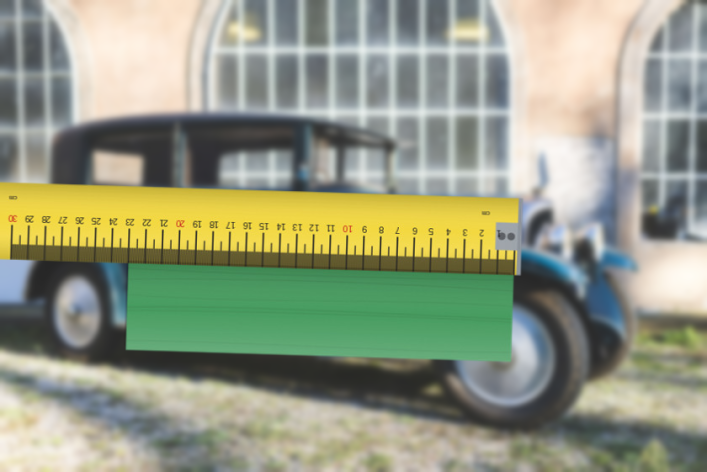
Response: **23** cm
